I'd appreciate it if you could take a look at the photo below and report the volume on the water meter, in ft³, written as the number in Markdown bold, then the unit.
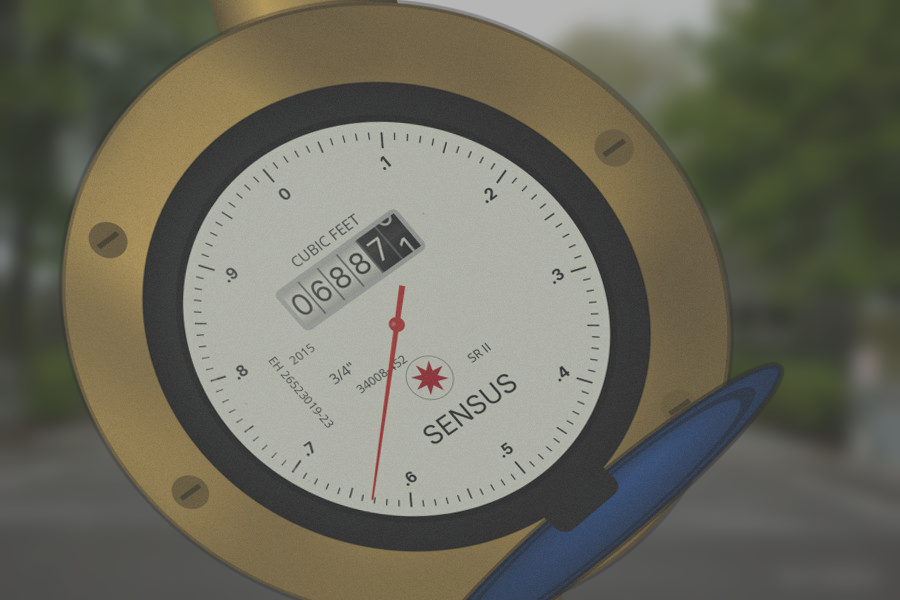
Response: **68870.63** ft³
